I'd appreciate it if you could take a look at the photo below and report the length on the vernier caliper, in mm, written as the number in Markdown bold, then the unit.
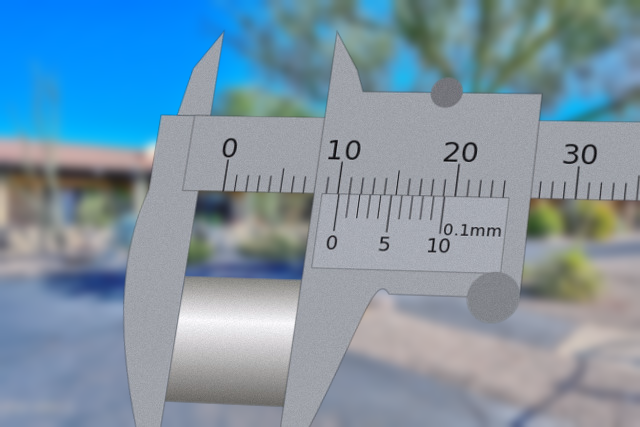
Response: **10.1** mm
